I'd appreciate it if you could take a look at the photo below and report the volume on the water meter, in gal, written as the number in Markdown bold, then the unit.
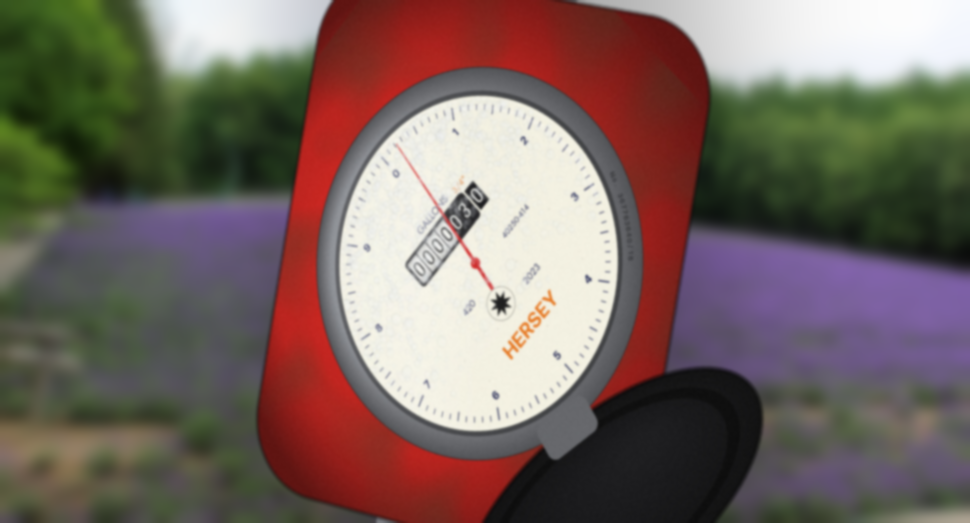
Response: **30.2** gal
